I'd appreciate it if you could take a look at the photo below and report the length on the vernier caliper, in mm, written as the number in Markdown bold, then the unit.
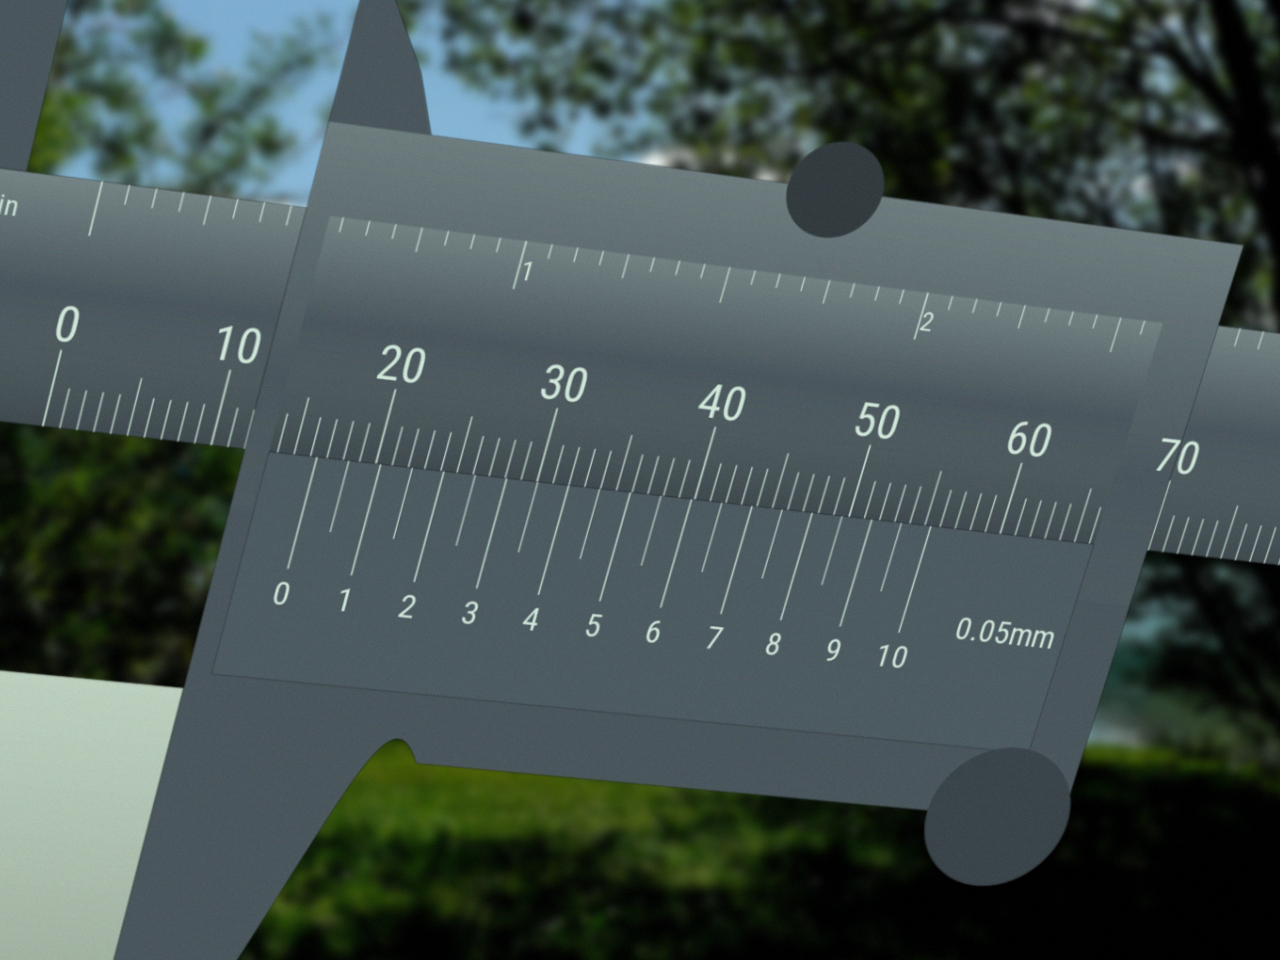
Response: **16.4** mm
